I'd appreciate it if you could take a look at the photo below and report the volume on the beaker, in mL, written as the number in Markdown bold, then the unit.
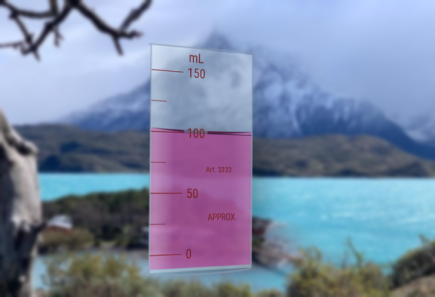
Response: **100** mL
